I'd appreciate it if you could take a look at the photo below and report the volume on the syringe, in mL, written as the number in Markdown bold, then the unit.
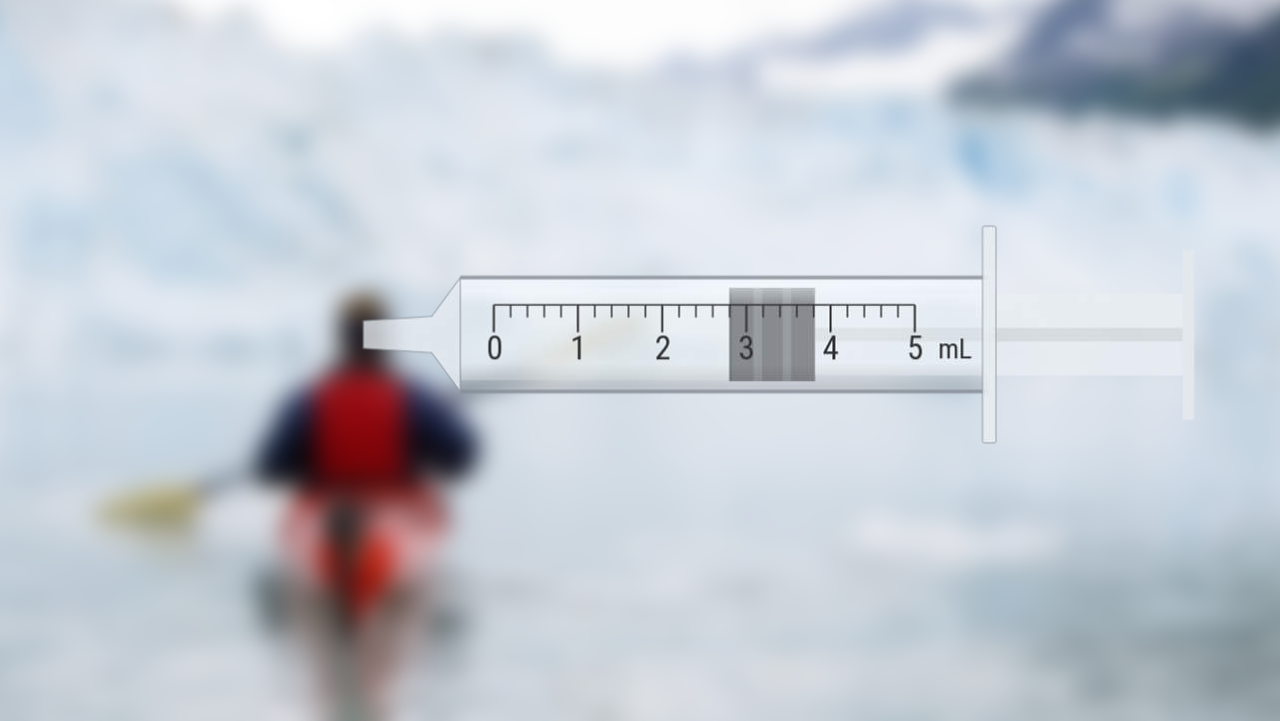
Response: **2.8** mL
